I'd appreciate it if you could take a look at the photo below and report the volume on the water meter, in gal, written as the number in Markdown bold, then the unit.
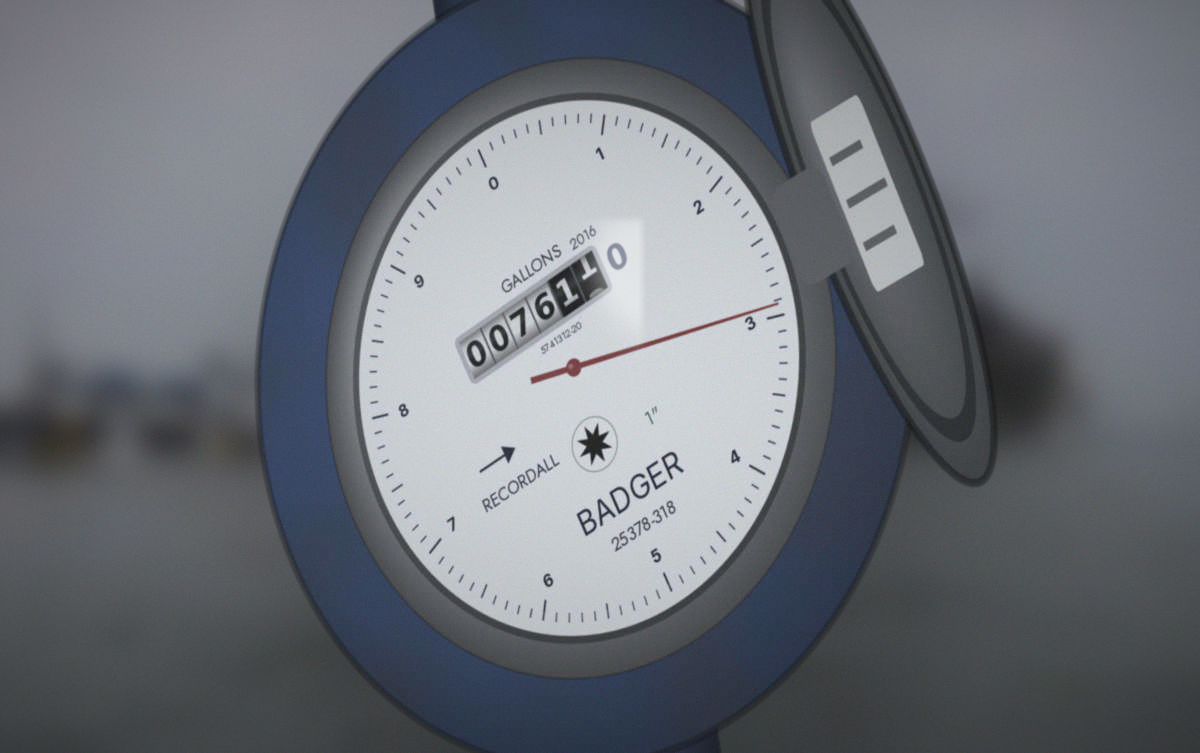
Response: **76112.9** gal
